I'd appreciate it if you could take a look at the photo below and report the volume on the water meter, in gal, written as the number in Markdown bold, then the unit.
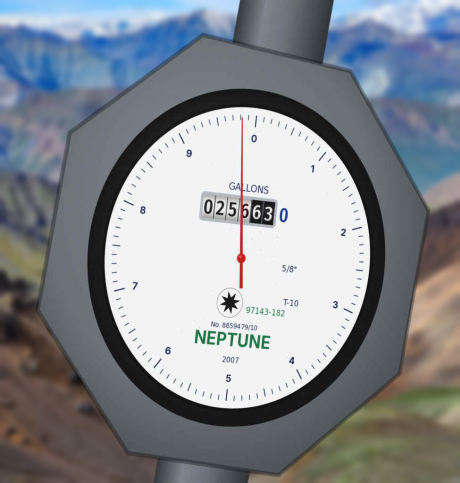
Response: **256629.8** gal
